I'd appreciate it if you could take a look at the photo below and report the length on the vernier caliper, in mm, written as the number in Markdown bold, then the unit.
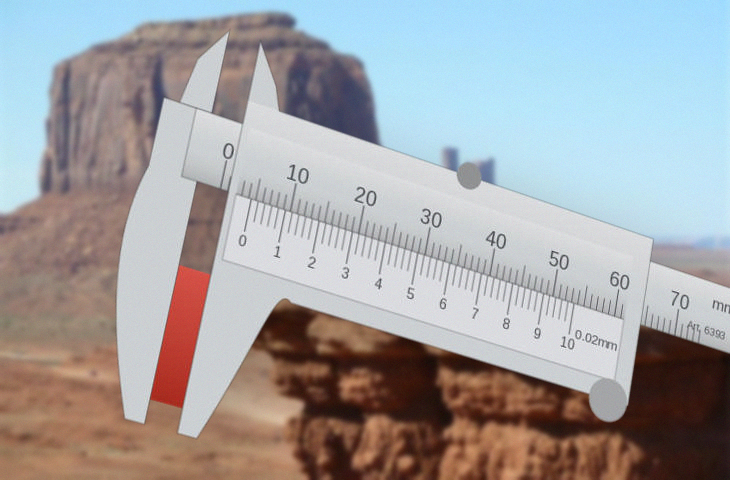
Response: **4.4** mm
